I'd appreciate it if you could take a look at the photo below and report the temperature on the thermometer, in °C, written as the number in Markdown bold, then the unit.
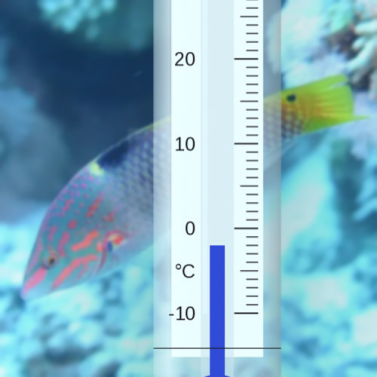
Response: **-2** °C
